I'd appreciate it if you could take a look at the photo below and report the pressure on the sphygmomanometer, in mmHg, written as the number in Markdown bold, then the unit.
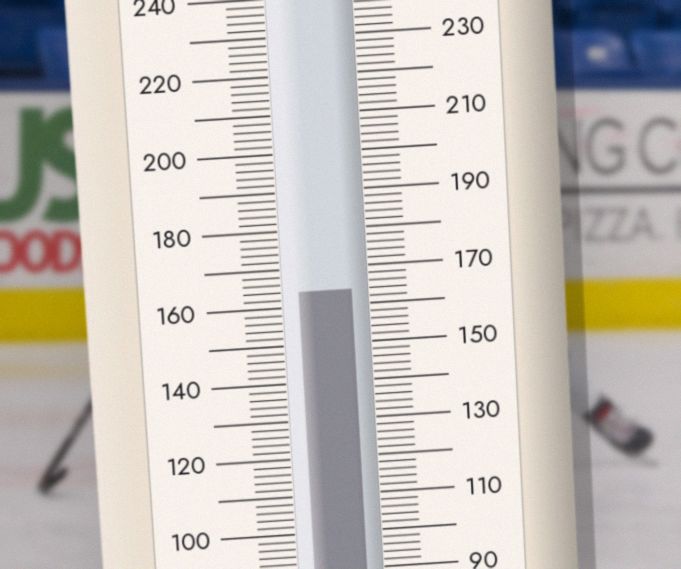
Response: **164** mmHg
